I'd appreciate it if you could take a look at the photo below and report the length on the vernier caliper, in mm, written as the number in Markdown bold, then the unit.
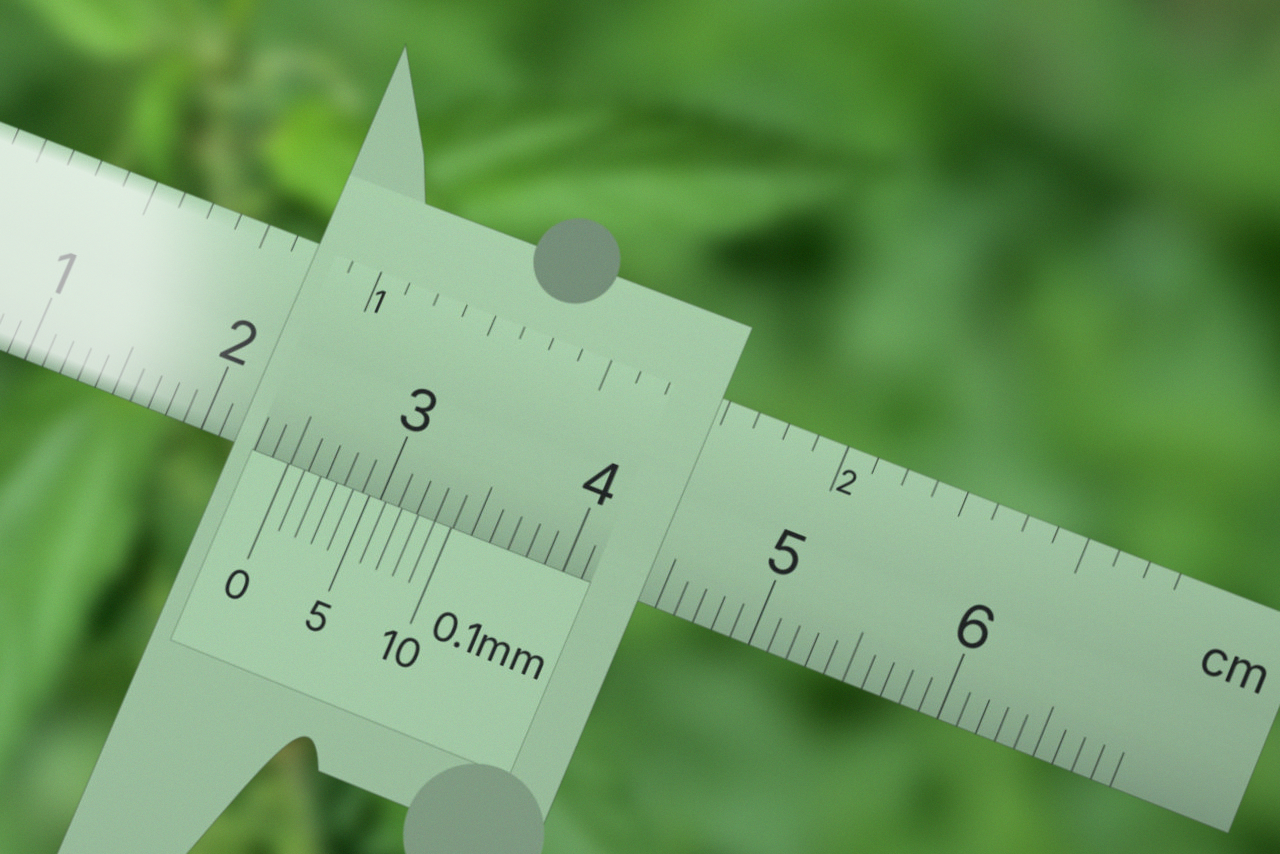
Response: **24.9** mm
